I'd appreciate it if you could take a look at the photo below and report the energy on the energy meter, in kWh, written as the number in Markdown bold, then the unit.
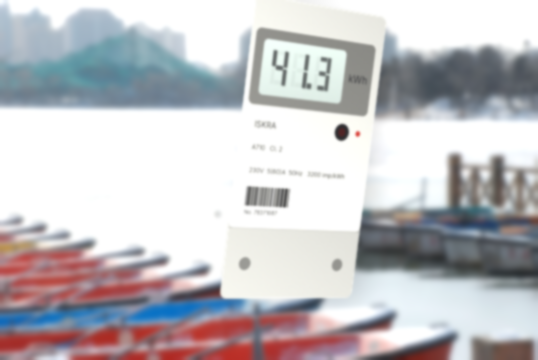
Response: **41.3** kWh
